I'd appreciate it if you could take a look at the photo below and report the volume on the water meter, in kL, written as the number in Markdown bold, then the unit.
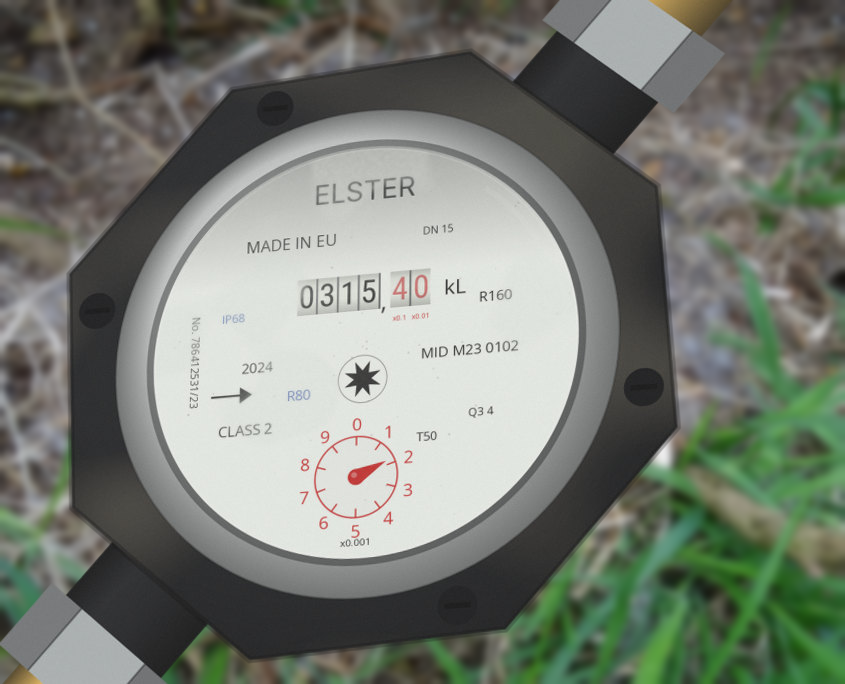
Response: **315.401** kL
